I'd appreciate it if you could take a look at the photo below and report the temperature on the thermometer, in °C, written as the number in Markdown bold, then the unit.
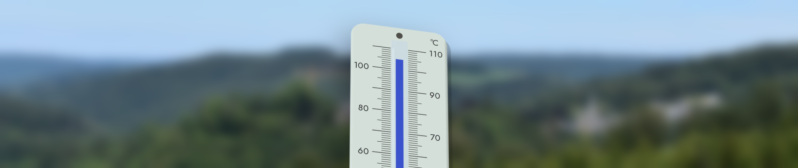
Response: **105** °C
